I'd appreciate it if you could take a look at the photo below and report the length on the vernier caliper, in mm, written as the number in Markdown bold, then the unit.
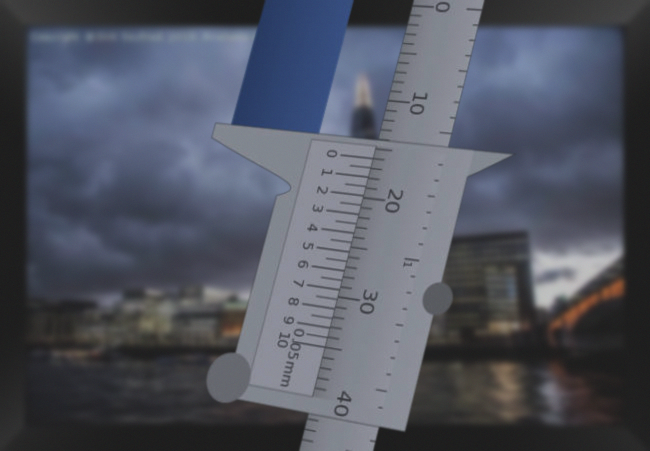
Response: **16.0** mm
